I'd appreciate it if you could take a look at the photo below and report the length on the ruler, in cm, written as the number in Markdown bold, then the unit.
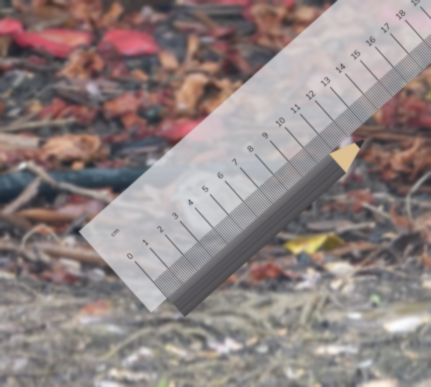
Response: **12.5** cm
